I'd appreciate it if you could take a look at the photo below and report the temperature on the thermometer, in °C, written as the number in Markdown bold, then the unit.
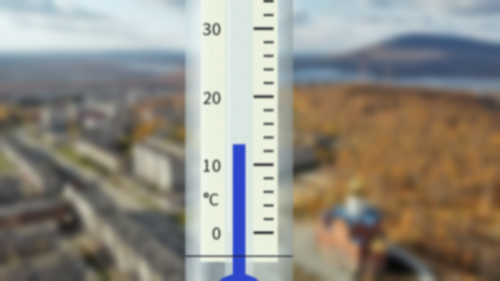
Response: **13** °C
